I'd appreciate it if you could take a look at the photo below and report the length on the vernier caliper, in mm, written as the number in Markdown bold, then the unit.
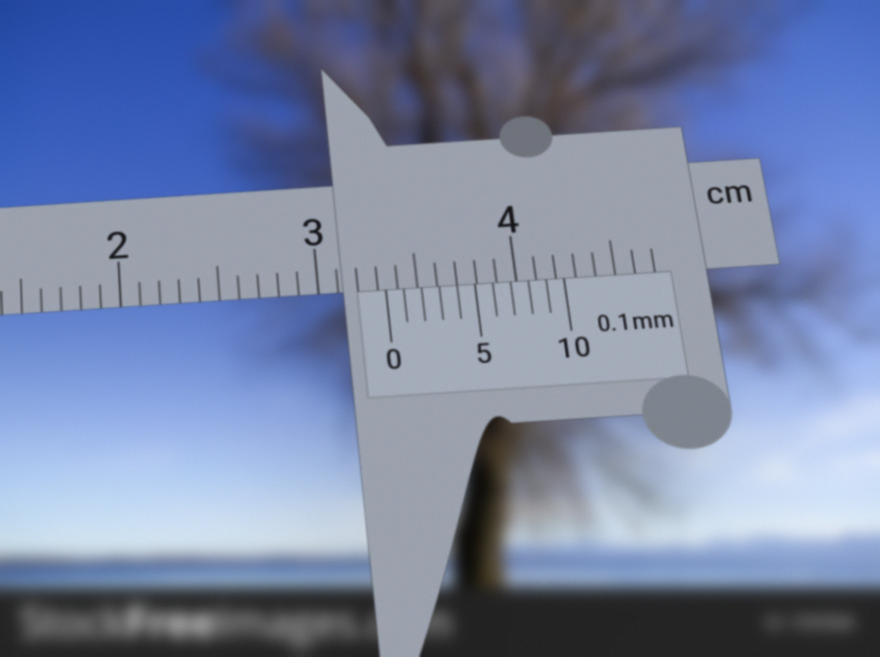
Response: **33.4** mm
